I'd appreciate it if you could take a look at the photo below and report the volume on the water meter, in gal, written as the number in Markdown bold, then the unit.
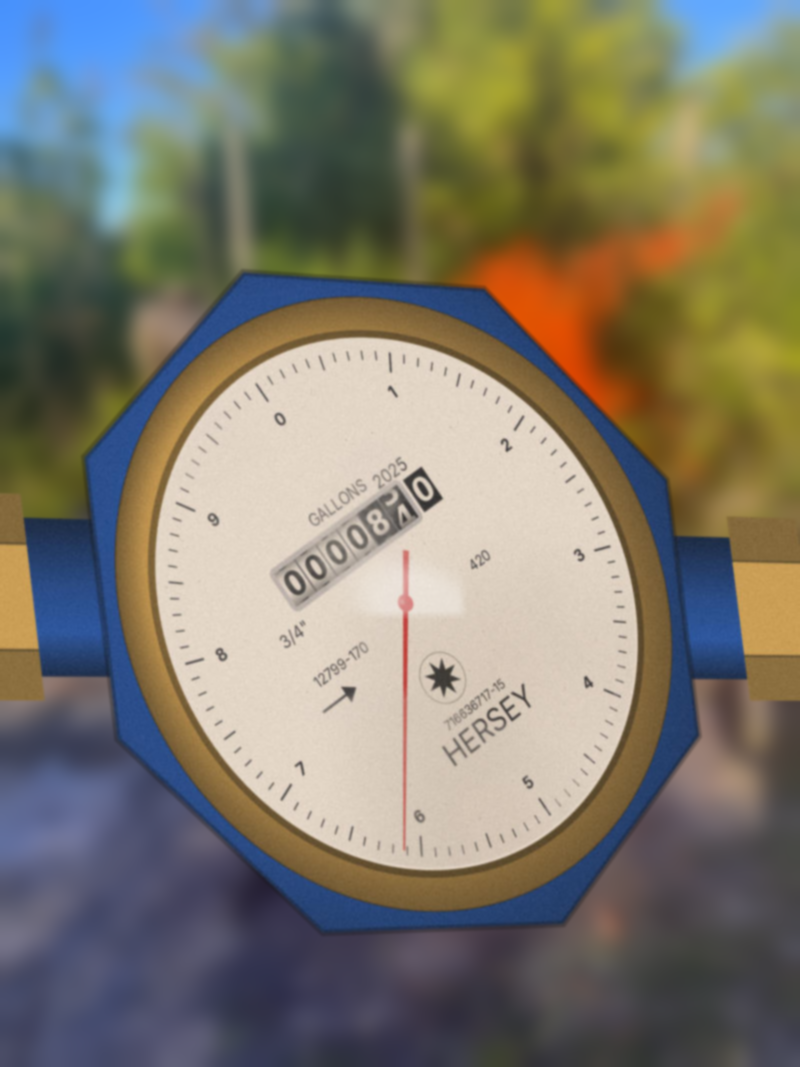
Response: **836.1** gal
